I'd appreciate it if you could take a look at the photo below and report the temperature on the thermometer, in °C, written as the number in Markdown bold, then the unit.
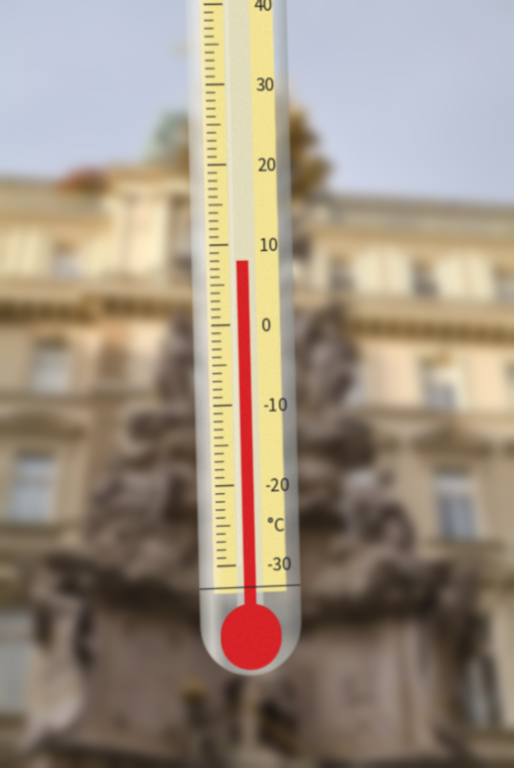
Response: **8** °C
